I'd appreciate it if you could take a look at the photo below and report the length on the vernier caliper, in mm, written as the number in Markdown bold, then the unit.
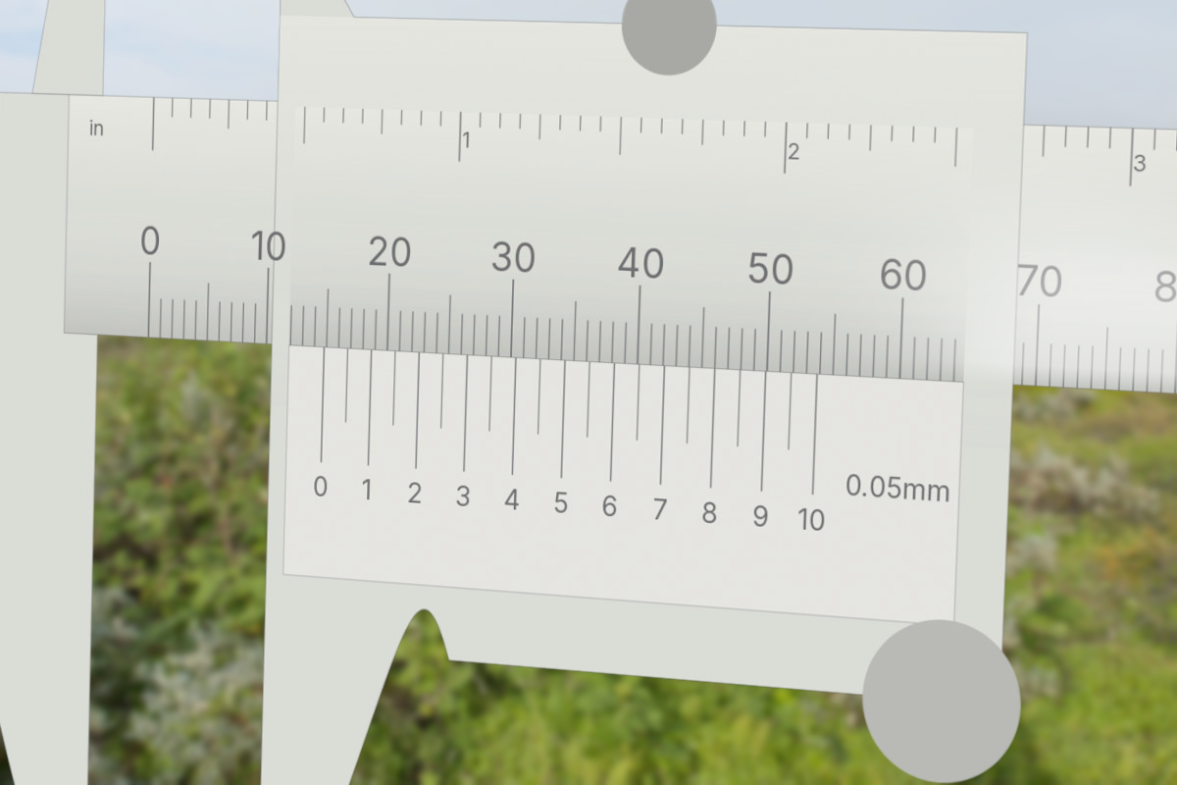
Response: **14.8** mm
